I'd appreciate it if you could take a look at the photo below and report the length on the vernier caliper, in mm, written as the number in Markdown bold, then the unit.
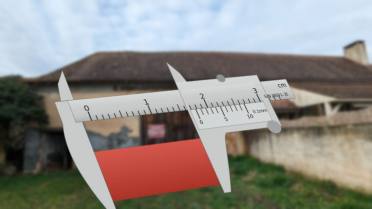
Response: **17.8** mm
